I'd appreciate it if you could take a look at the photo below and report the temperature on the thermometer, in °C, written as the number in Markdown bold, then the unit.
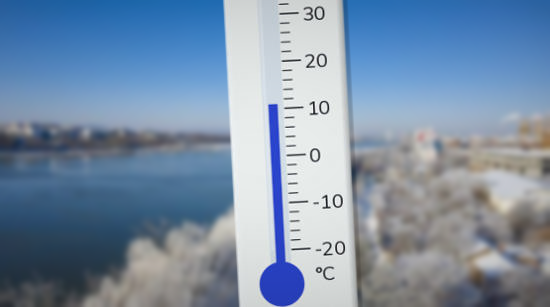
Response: **11** °C
